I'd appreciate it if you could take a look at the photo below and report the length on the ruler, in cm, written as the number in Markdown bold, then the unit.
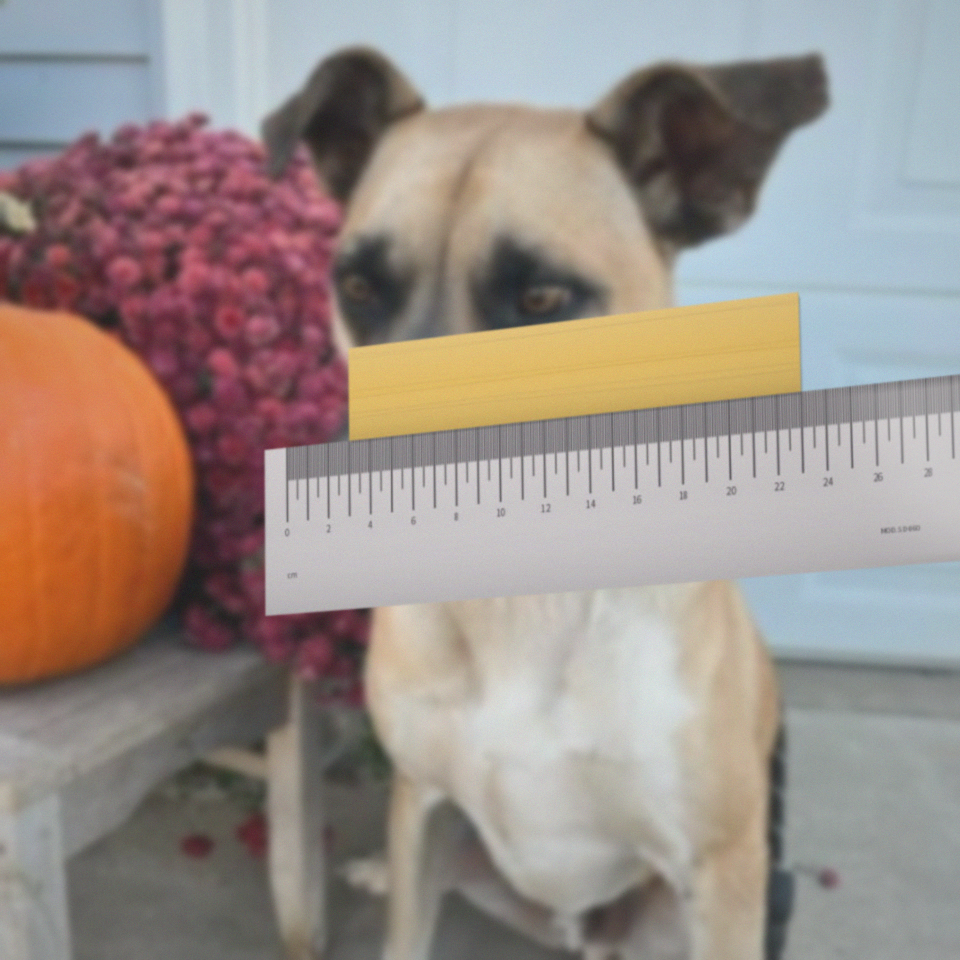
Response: **20** cm
